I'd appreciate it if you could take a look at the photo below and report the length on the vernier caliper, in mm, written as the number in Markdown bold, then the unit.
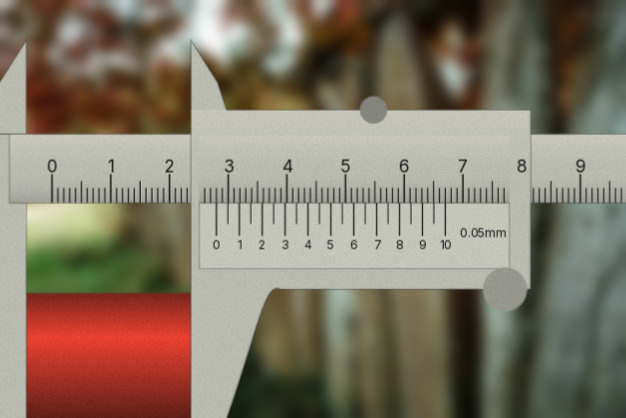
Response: **28.0** mm
